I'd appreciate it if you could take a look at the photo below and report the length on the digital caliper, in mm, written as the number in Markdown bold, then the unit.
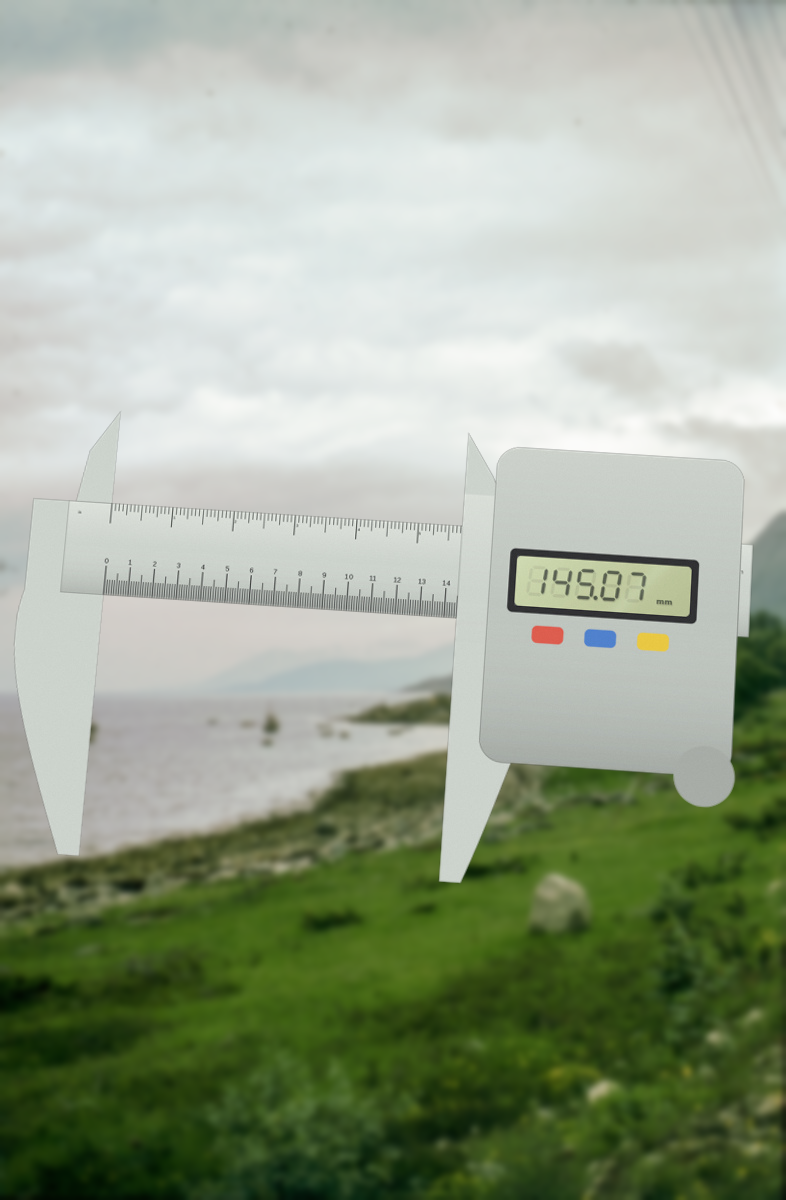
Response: **145.07** mm
